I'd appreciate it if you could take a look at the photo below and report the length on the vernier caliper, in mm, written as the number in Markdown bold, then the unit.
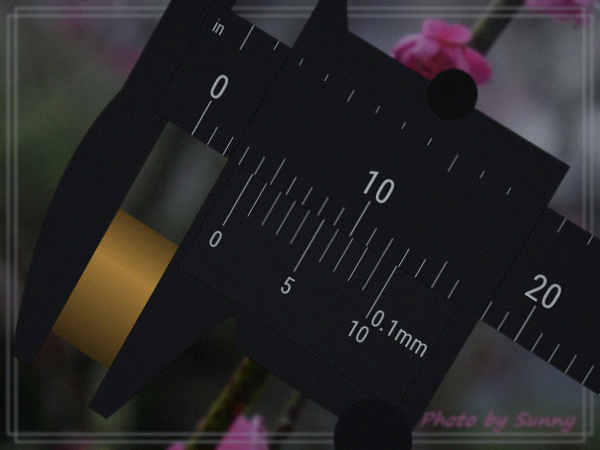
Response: **3.9** mm
